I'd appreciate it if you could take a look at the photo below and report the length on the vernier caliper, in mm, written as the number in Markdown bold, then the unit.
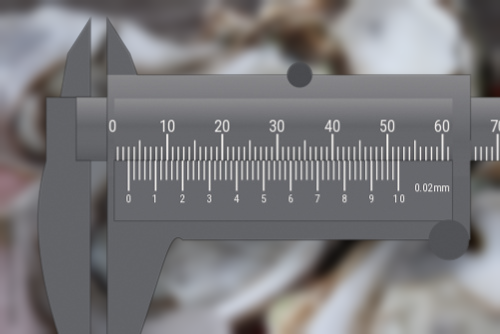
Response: **3.0** mm
